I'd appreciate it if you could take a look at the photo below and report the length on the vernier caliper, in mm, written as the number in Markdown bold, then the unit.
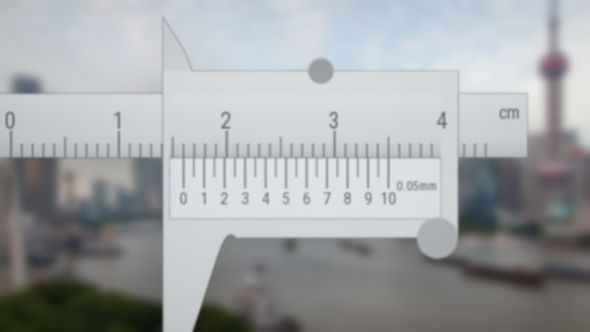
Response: **16.0** mm
